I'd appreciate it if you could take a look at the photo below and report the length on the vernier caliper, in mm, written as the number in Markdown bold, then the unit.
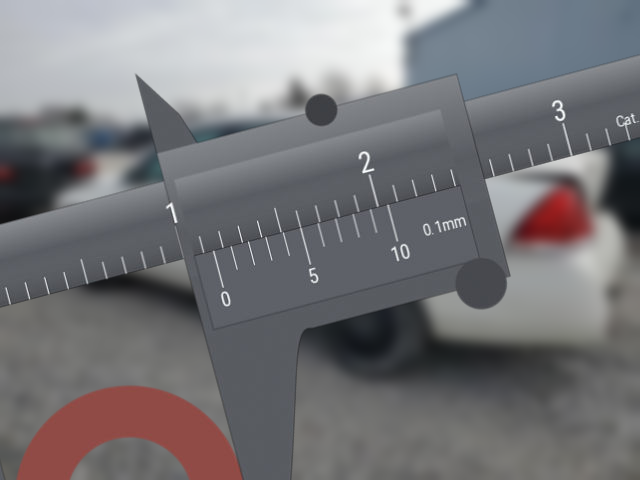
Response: **11.5** mm
